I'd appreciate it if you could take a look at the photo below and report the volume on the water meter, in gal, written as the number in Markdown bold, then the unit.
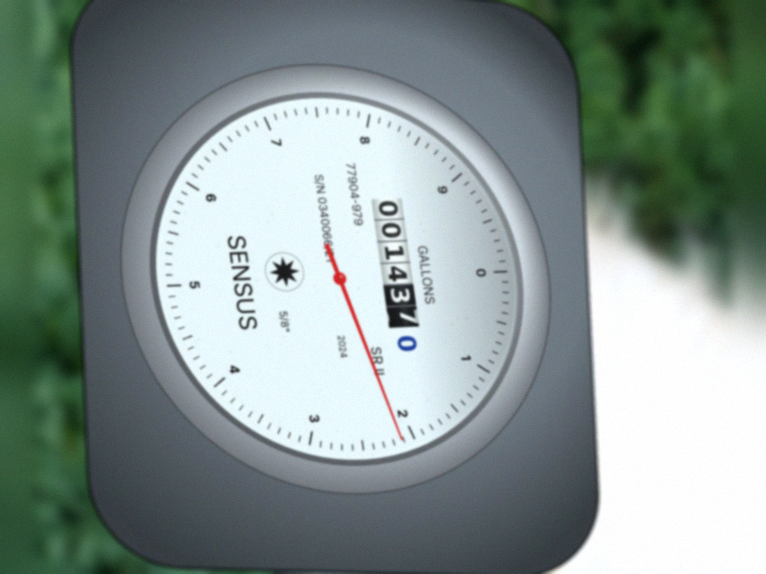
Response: **14372.1** gal
